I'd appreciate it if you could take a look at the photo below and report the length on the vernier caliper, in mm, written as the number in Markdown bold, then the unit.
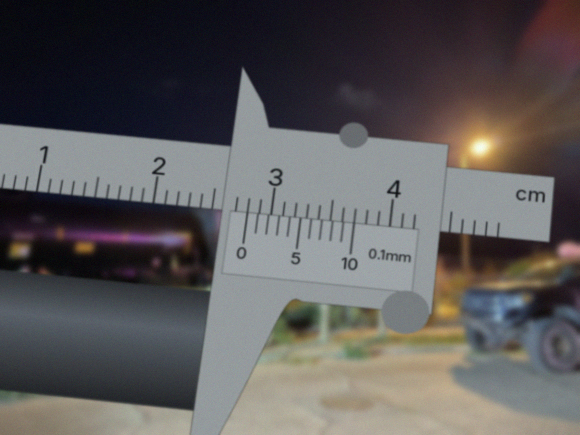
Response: **28.0** mm
